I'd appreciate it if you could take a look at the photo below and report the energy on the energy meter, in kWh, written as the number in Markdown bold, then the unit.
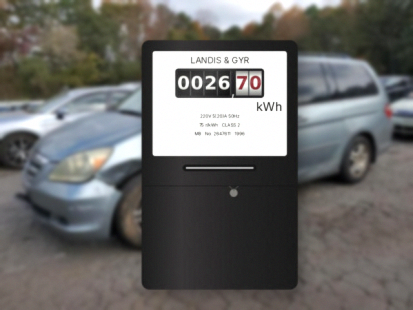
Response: **26.70** kWh
